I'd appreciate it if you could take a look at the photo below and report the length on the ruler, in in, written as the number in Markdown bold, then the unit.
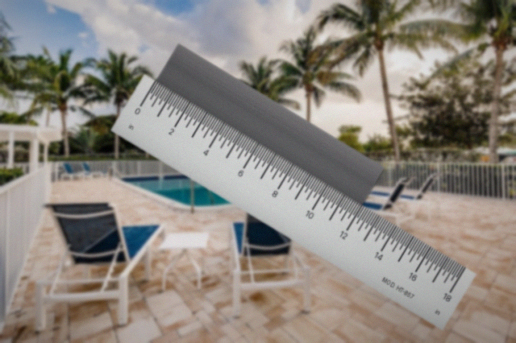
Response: **12** in
